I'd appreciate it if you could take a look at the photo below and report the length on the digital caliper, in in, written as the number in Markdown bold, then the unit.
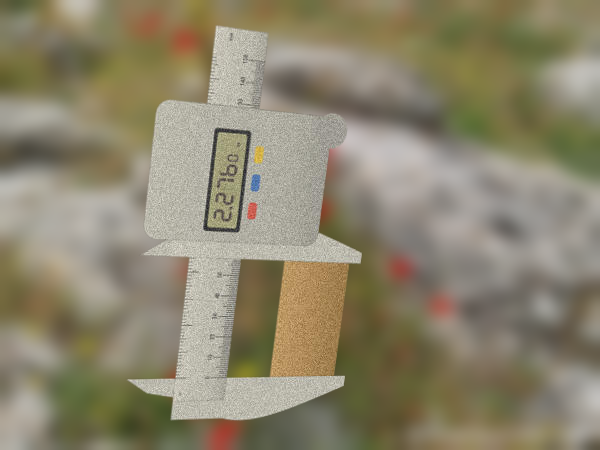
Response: **2.2760** in
